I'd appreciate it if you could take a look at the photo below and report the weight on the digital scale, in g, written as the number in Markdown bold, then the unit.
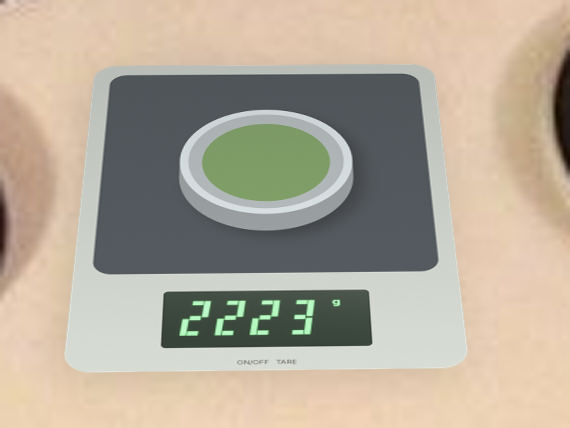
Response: **2223** g
